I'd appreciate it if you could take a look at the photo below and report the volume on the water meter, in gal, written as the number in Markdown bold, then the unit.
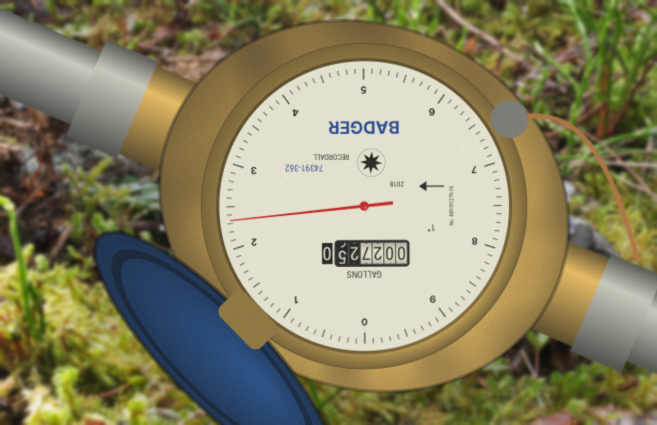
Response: **27252.3** gal
